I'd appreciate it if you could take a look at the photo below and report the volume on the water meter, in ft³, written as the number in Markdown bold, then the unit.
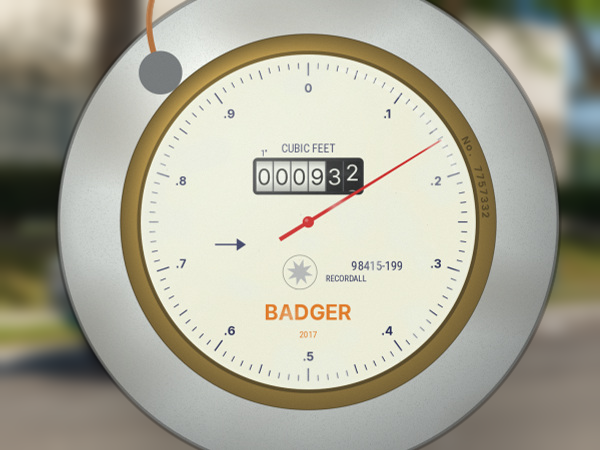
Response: **932.16** ft³
